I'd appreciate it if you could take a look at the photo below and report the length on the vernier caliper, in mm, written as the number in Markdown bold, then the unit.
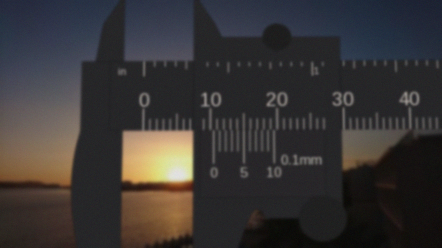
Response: **10.5** mm
